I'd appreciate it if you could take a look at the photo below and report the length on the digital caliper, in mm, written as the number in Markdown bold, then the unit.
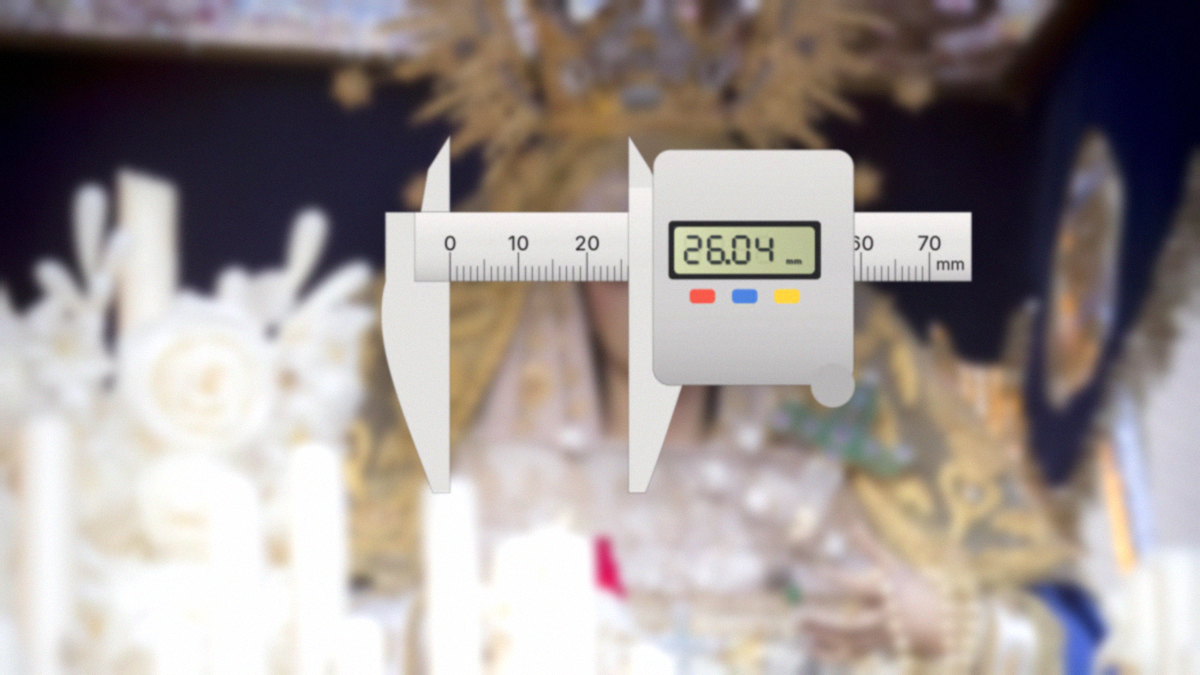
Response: **26.04** mm
